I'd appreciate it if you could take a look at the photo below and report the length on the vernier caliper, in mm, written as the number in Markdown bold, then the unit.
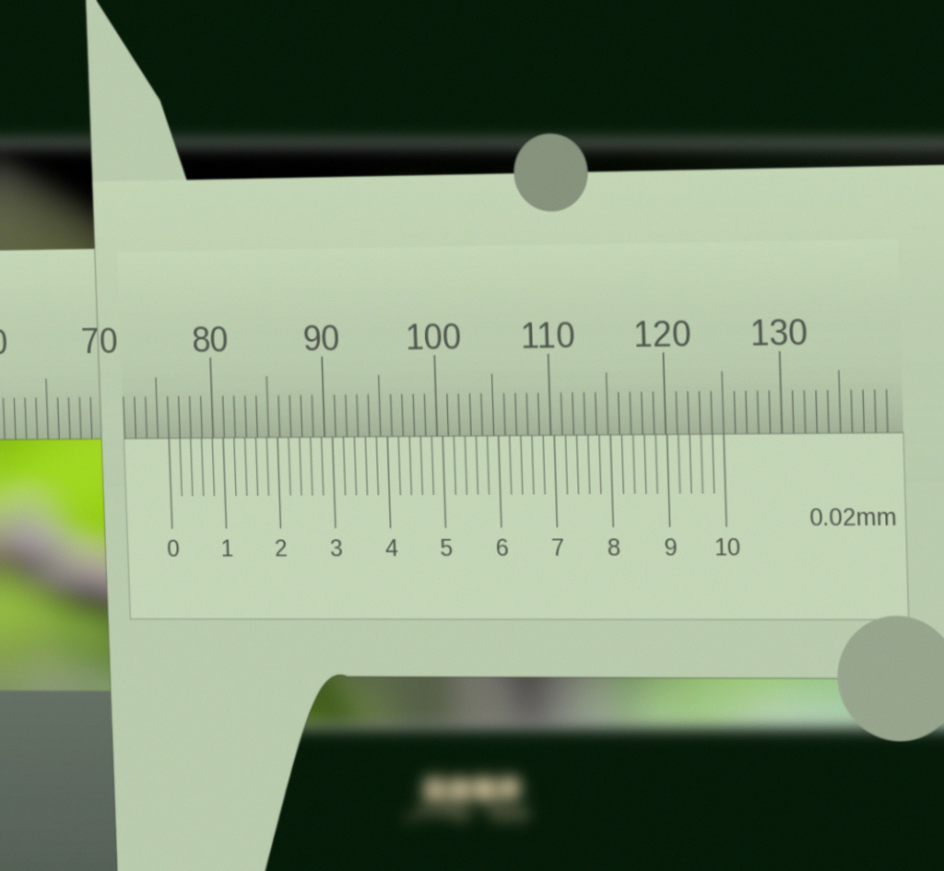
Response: **76.0** mm
